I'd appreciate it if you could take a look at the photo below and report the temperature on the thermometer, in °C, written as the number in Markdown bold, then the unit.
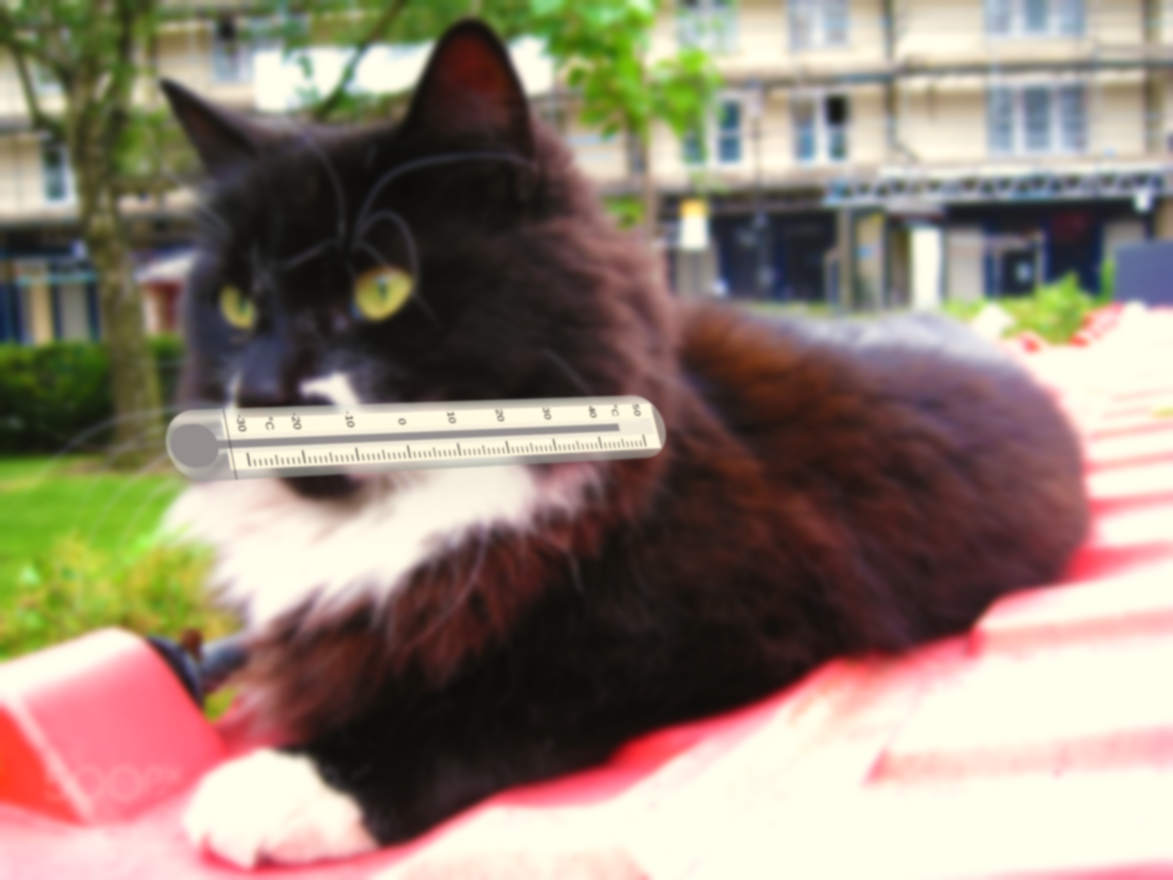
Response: **45** °C
